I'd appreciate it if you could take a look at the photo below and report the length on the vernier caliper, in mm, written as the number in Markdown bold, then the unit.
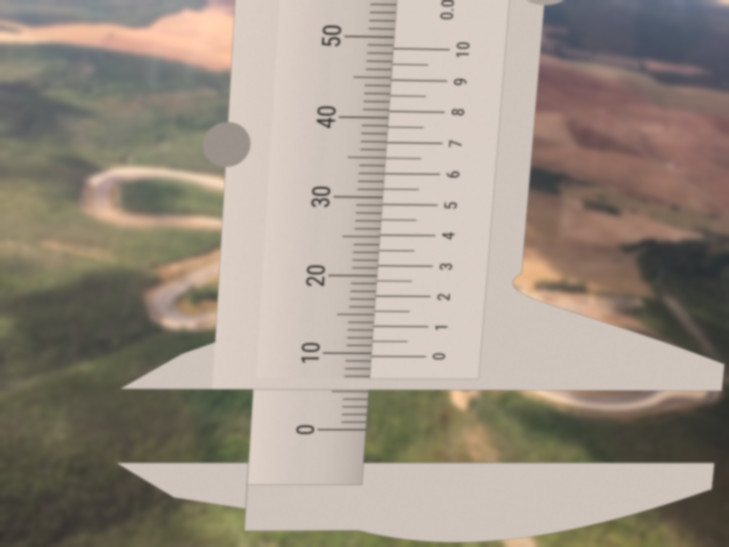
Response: **9.6** mm
